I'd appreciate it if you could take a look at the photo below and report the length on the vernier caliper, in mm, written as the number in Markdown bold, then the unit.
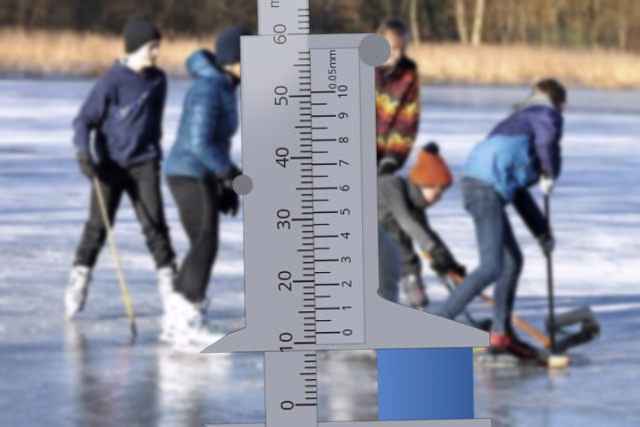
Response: **11.6** mm
